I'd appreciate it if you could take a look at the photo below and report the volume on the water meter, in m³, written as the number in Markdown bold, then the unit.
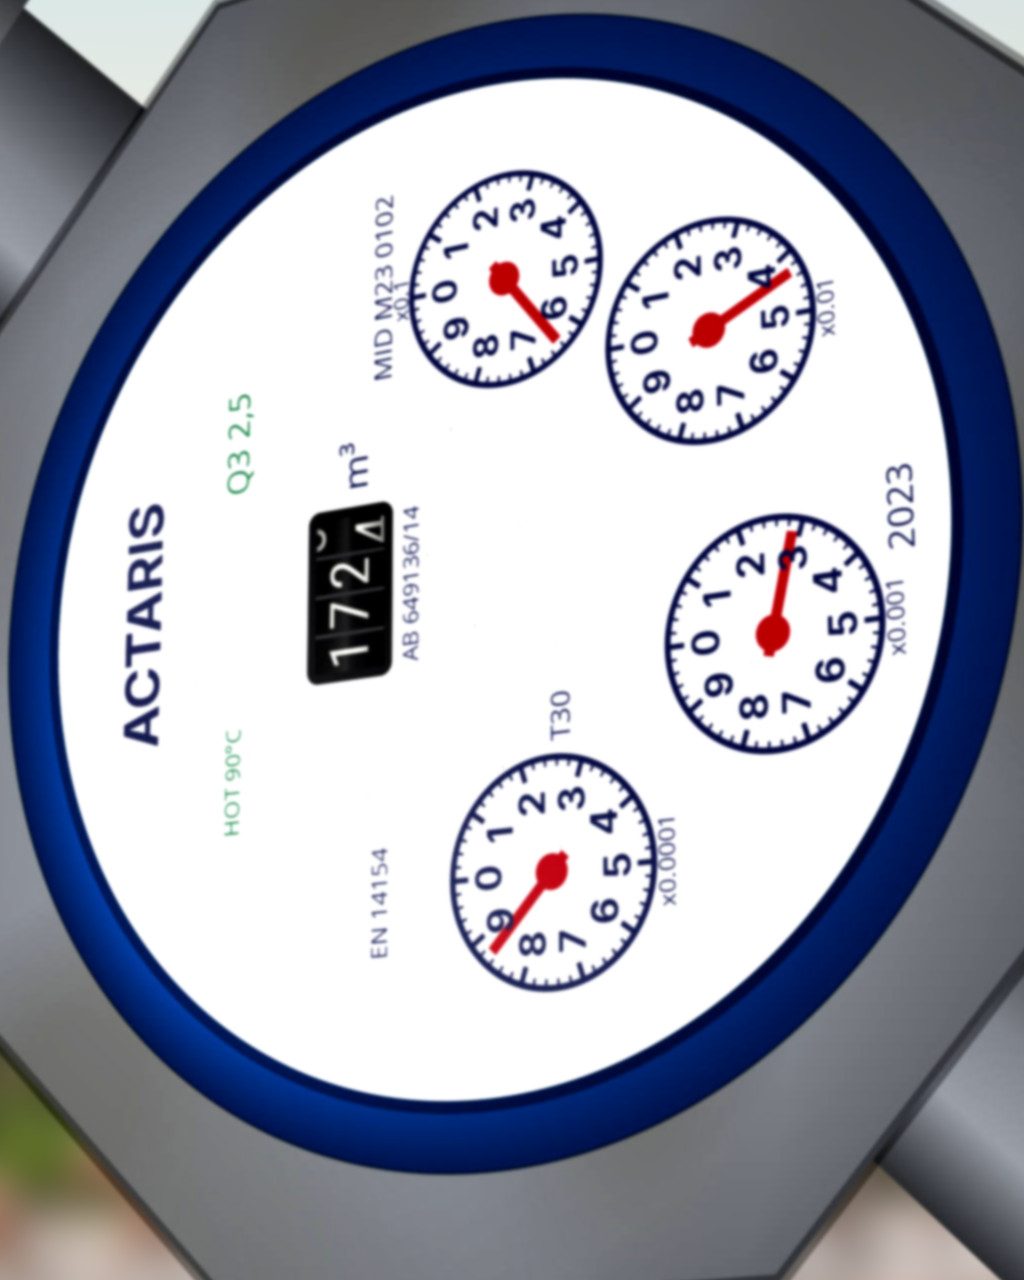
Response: **1723.6428** m³
